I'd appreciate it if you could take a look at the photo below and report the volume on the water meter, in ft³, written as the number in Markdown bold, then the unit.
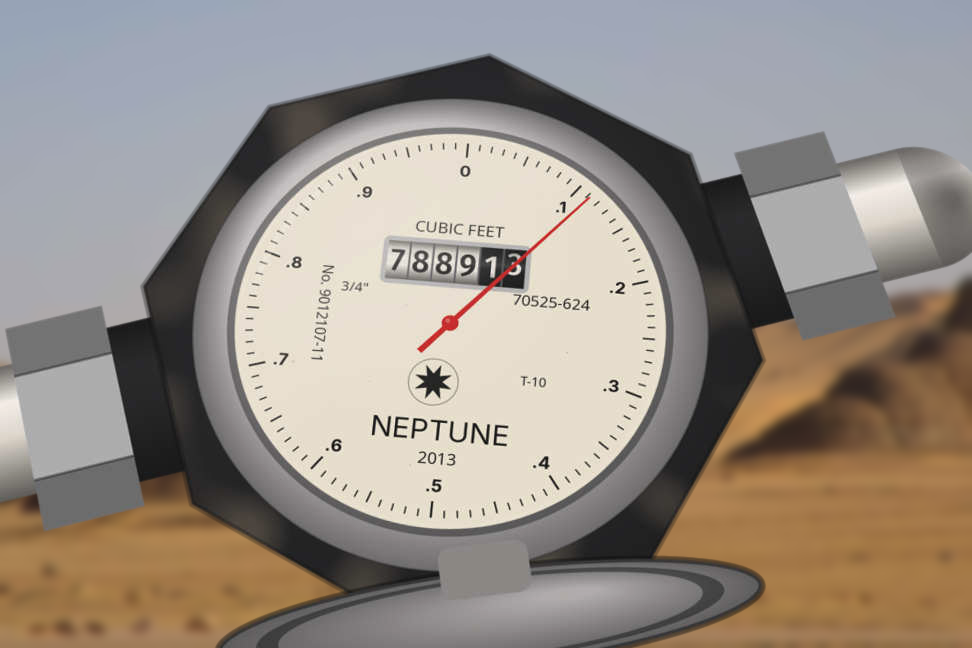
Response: **788913.11** ft³
